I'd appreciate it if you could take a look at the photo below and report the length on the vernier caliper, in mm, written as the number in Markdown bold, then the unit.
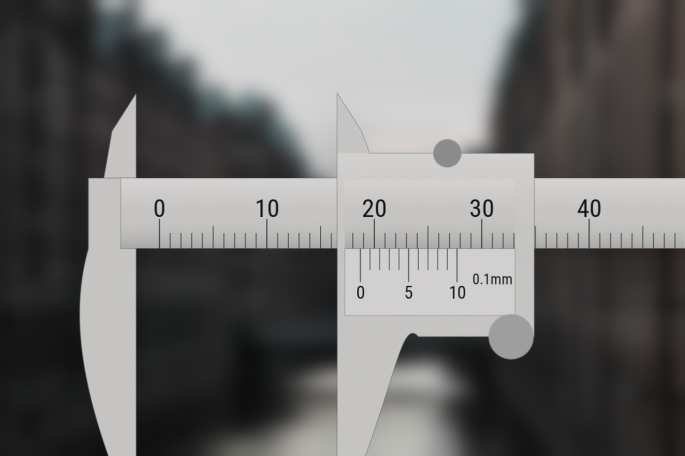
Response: **18.7** mm
